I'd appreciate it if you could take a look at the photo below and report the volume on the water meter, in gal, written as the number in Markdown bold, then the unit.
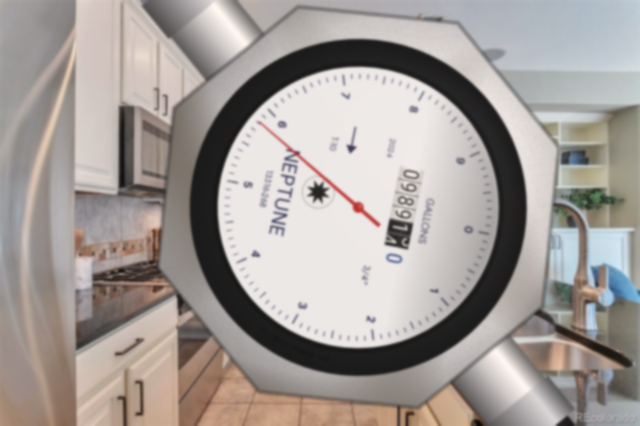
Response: **989135.8** gal
